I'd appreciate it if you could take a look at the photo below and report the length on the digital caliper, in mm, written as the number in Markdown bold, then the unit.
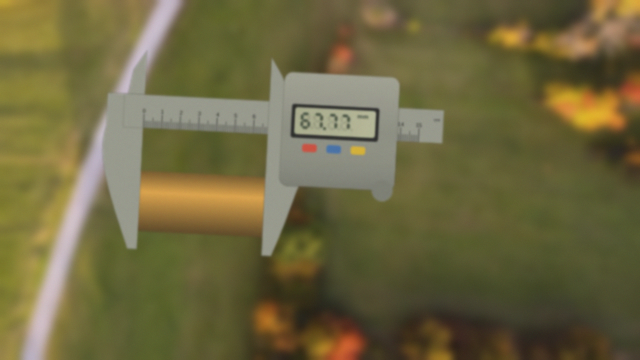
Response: **67.77** mm
